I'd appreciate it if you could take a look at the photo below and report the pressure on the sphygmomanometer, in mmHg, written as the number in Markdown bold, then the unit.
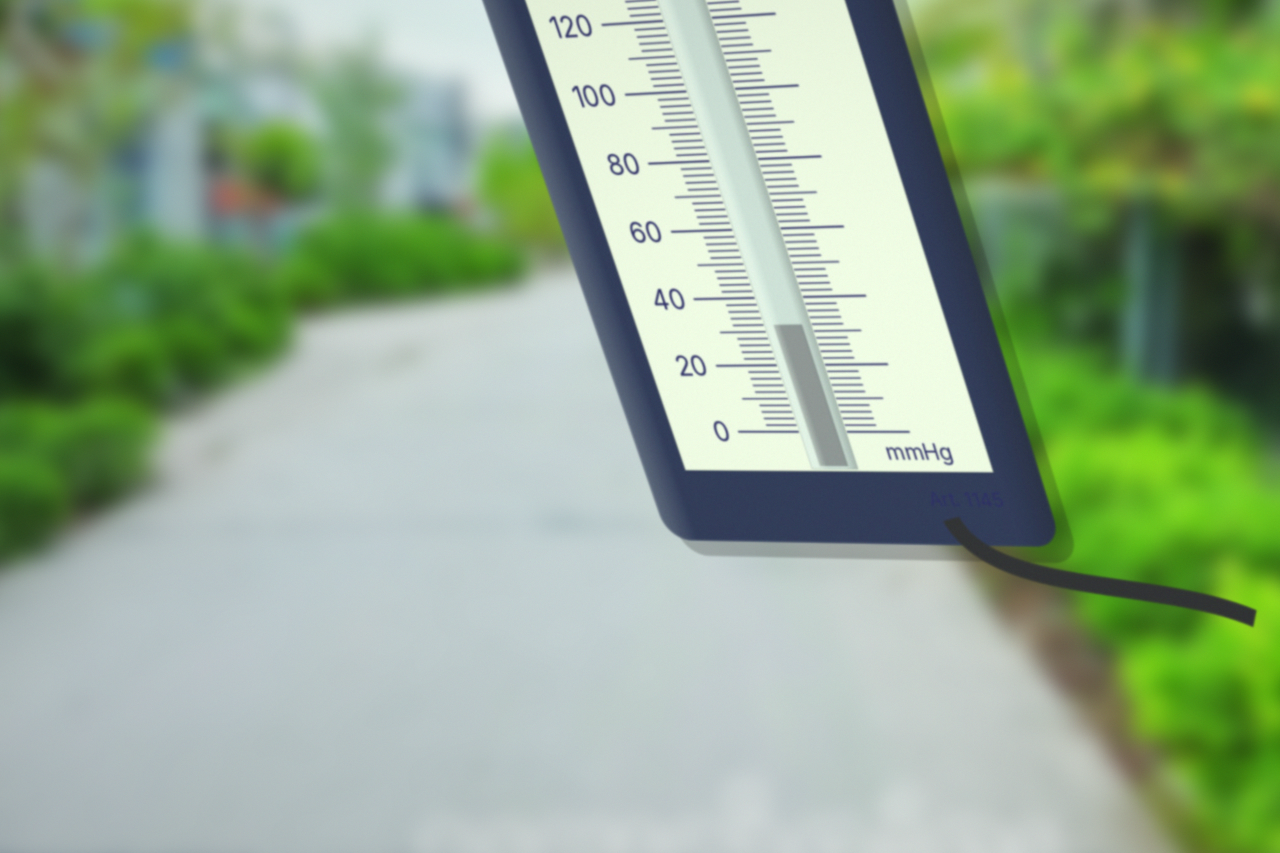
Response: **32** mmHg
